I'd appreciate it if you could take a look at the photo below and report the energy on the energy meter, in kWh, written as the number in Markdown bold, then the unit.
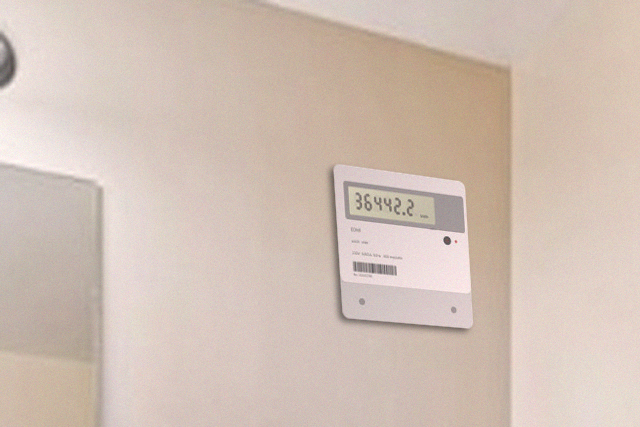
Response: **36442.2** kWh
